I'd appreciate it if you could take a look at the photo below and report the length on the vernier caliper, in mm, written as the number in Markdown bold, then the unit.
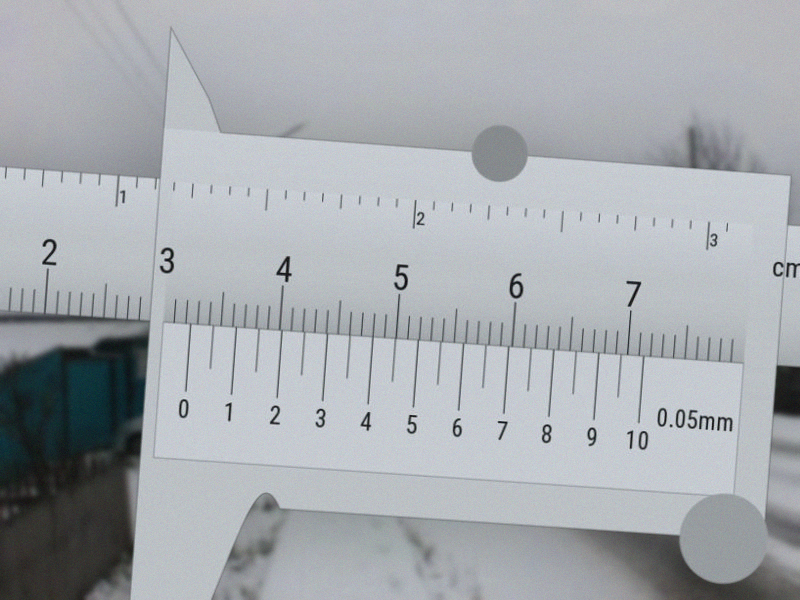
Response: **32.4** mm
